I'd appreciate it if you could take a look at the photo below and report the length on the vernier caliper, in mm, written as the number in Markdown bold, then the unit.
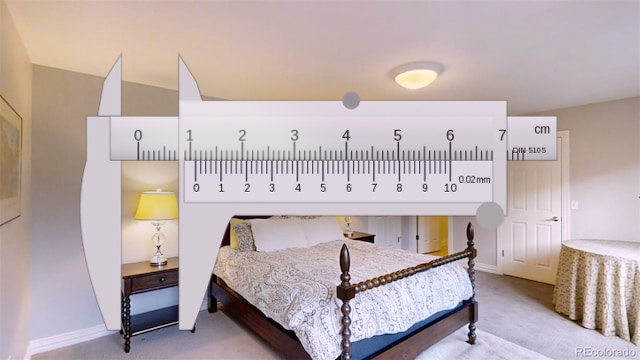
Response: **11.0** mm
